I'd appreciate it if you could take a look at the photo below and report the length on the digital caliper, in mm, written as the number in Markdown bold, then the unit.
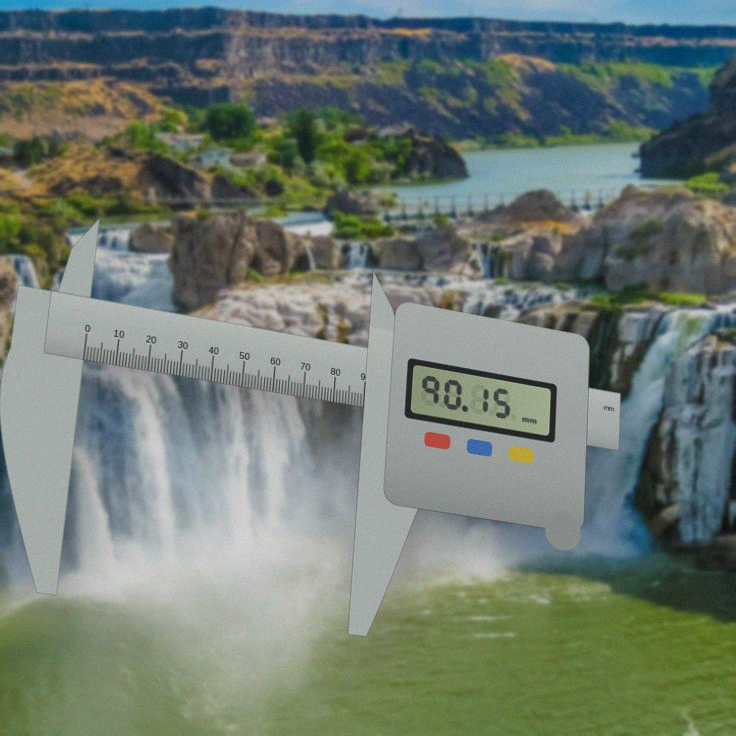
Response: **90.15** mm
